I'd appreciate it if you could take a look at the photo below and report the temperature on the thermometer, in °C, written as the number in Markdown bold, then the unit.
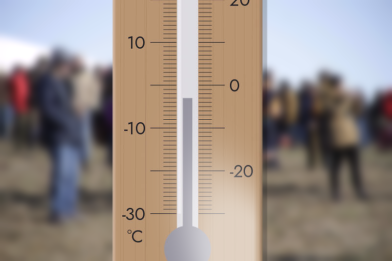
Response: **-3** °C
